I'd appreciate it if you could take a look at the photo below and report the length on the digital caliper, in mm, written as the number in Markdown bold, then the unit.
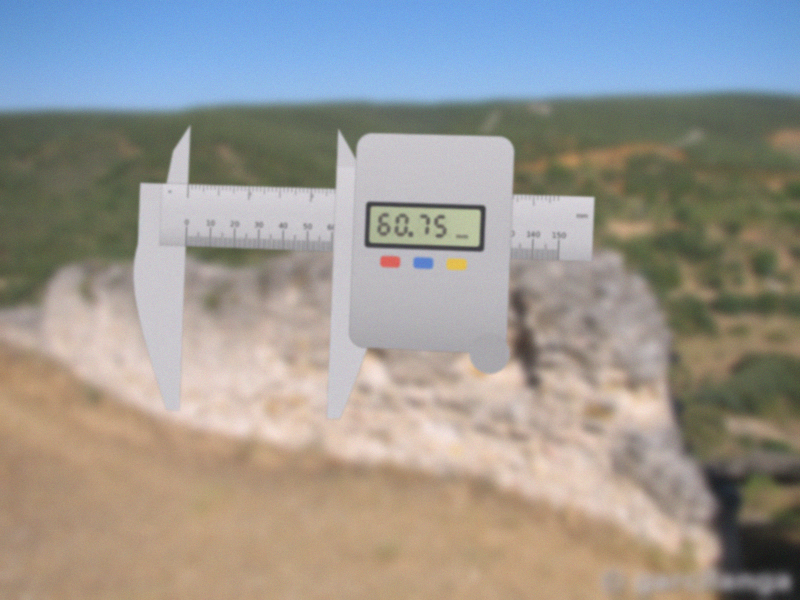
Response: **60.75** mm
